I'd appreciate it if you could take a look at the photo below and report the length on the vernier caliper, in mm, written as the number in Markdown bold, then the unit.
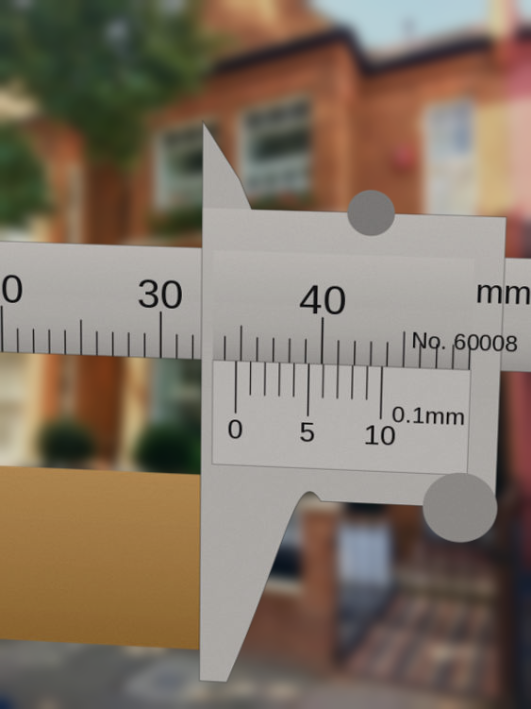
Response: **34.7** mm
